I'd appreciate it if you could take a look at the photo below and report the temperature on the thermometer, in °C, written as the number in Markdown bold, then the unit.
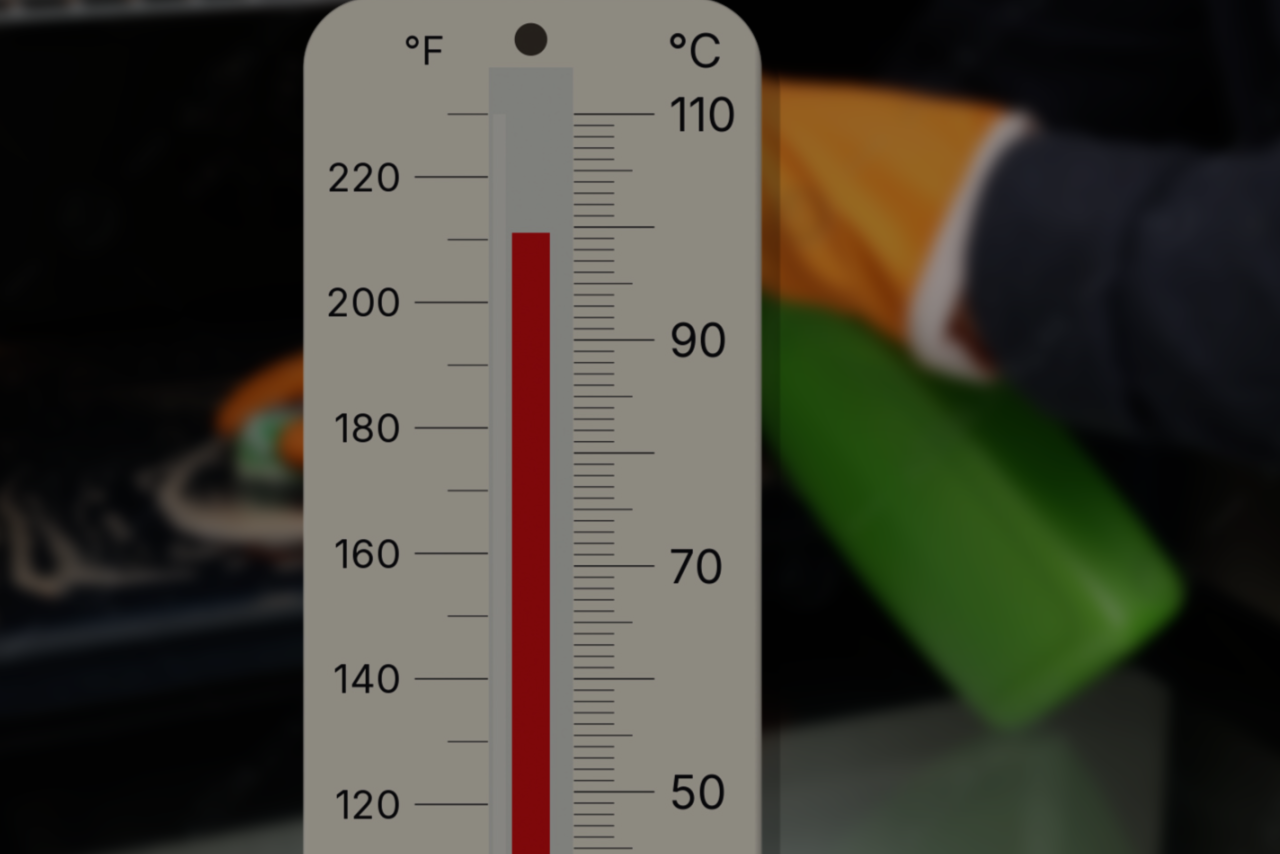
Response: **99.5** °C
